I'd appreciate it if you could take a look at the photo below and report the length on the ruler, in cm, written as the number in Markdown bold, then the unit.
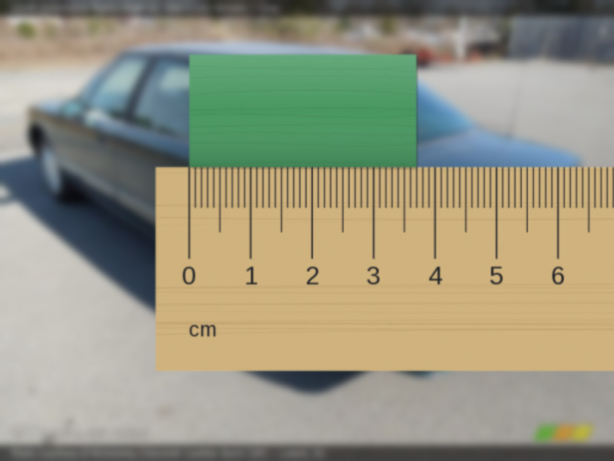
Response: **3.7** cm
